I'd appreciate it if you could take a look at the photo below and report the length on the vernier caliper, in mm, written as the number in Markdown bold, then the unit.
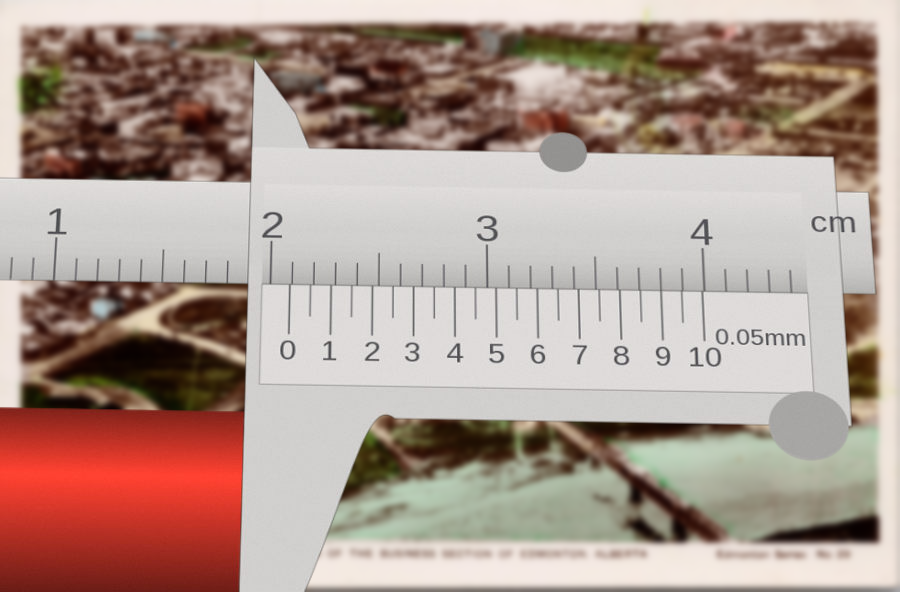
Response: **20.9** mm
